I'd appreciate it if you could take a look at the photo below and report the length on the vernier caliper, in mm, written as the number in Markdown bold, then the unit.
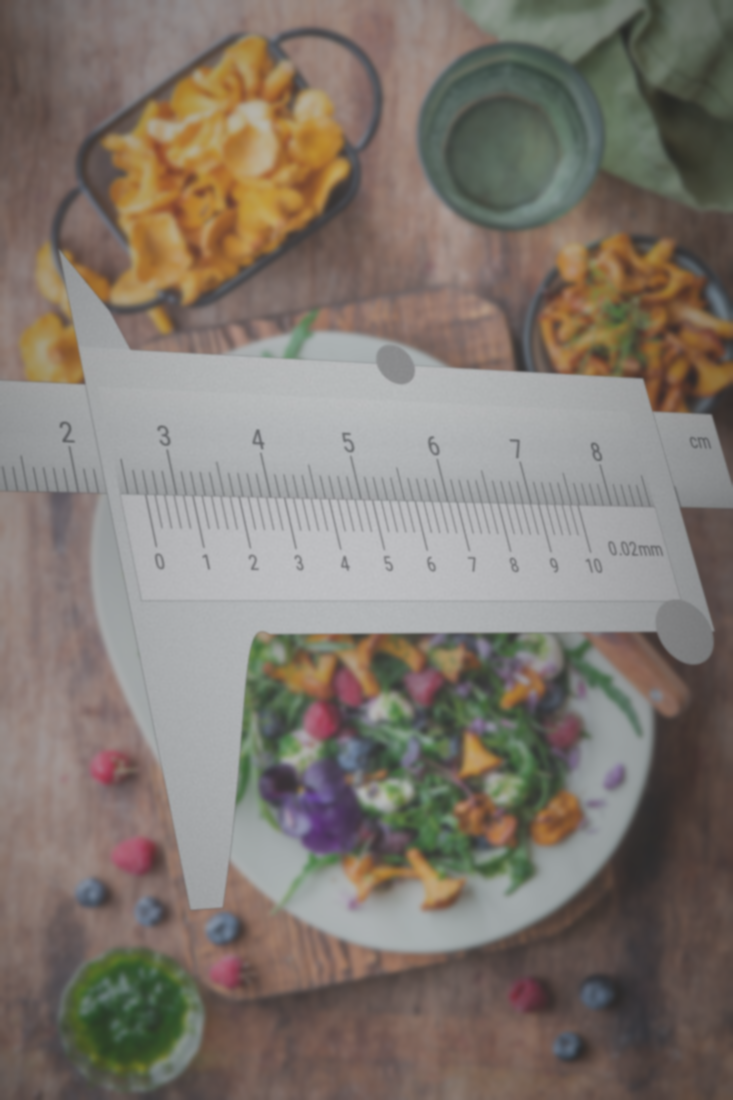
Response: **26.8** mm
